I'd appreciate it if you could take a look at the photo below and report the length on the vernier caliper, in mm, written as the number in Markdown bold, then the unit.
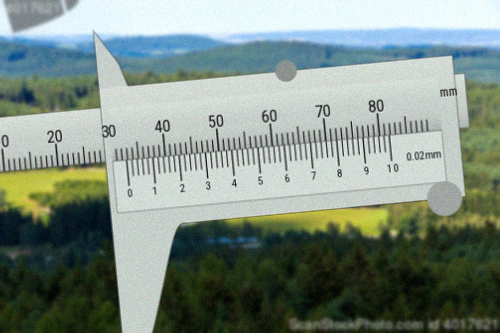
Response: **32.8** mm
